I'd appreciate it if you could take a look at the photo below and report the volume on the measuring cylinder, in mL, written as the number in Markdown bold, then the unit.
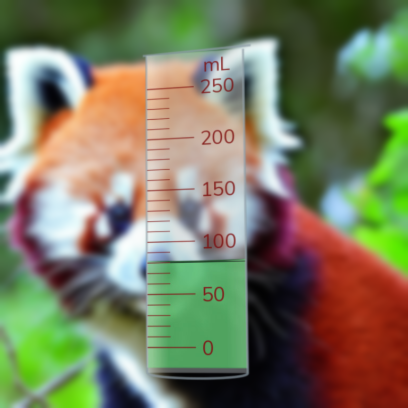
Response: **80** mL
